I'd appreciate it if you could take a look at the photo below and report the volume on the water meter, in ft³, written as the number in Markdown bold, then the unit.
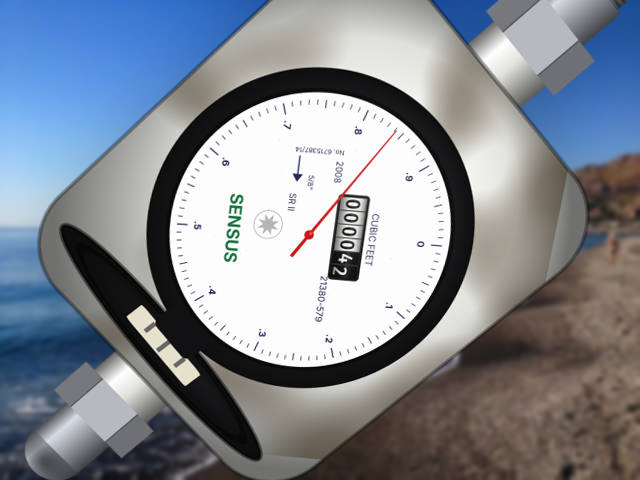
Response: **41.84** ft³
